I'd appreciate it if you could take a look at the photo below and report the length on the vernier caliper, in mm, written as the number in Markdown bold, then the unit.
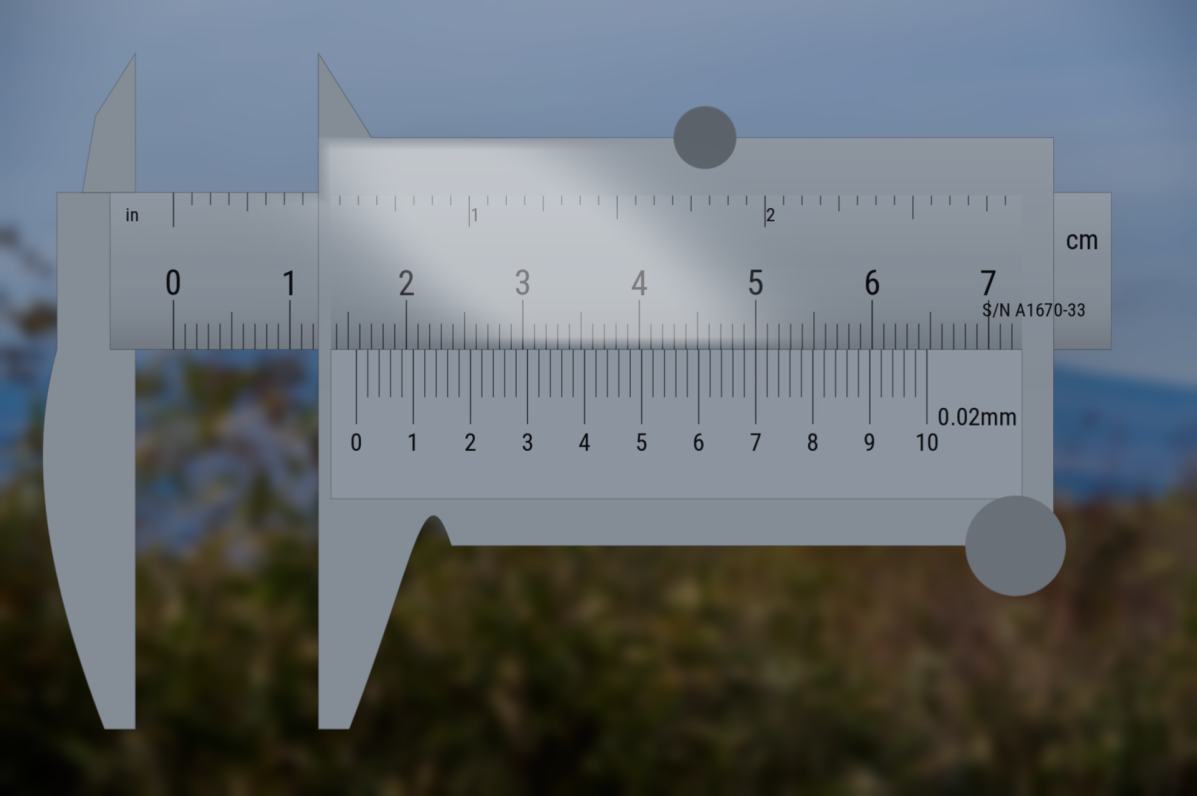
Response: **15.7** mm
